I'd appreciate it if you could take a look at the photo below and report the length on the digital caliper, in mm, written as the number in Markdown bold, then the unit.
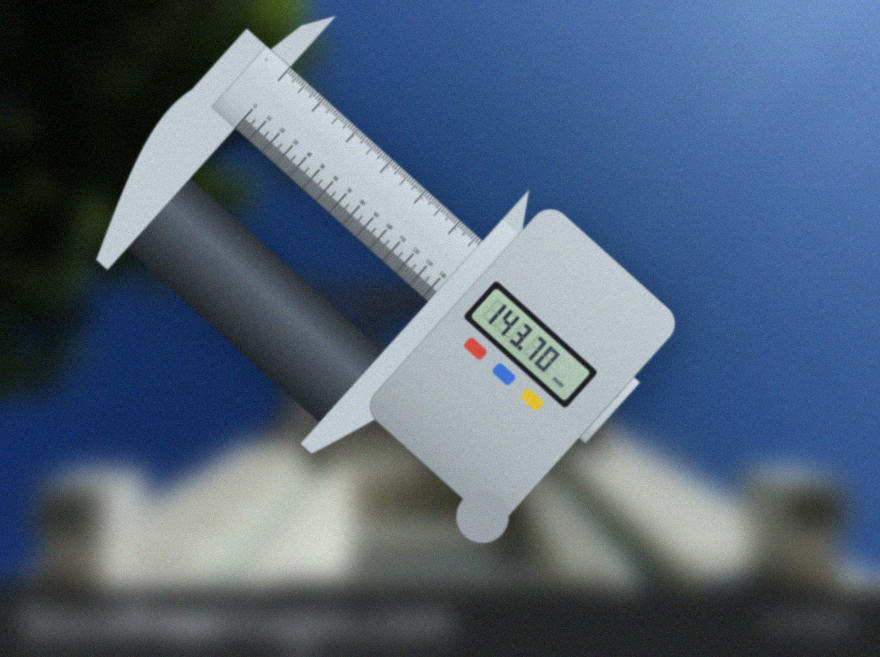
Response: **143.70** mm
